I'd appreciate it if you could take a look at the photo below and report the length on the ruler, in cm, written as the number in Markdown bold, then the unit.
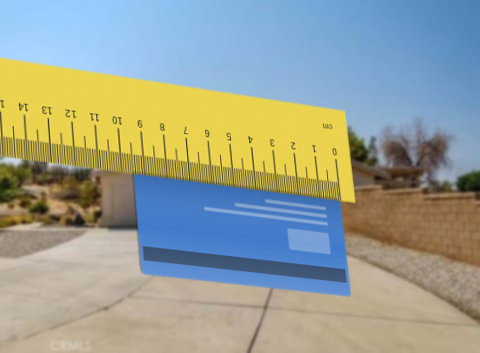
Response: **9.5** cm
